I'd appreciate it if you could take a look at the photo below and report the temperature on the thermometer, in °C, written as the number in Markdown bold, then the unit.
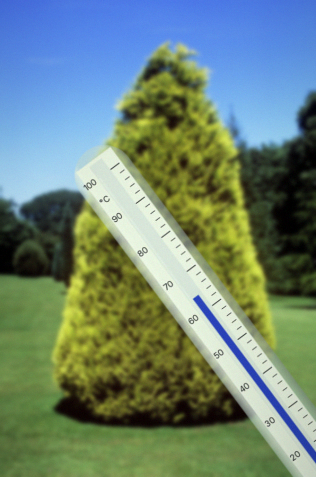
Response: **64** °C
